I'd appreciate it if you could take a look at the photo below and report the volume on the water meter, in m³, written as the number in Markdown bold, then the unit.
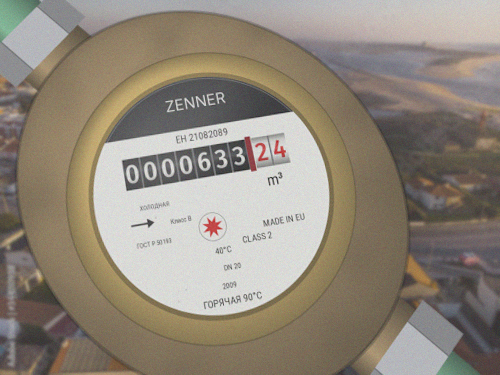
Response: **633.24** m³
